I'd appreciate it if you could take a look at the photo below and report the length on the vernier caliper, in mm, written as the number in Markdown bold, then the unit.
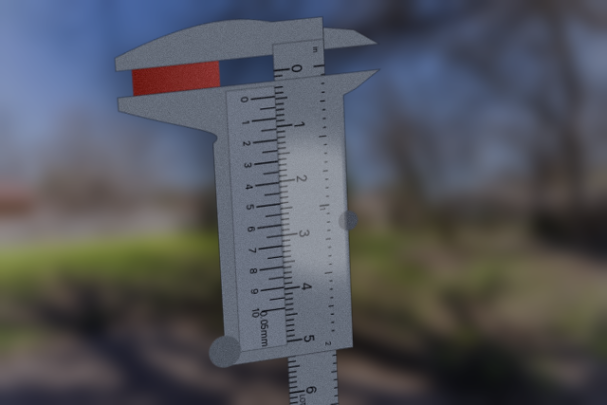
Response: **4.6** mm
